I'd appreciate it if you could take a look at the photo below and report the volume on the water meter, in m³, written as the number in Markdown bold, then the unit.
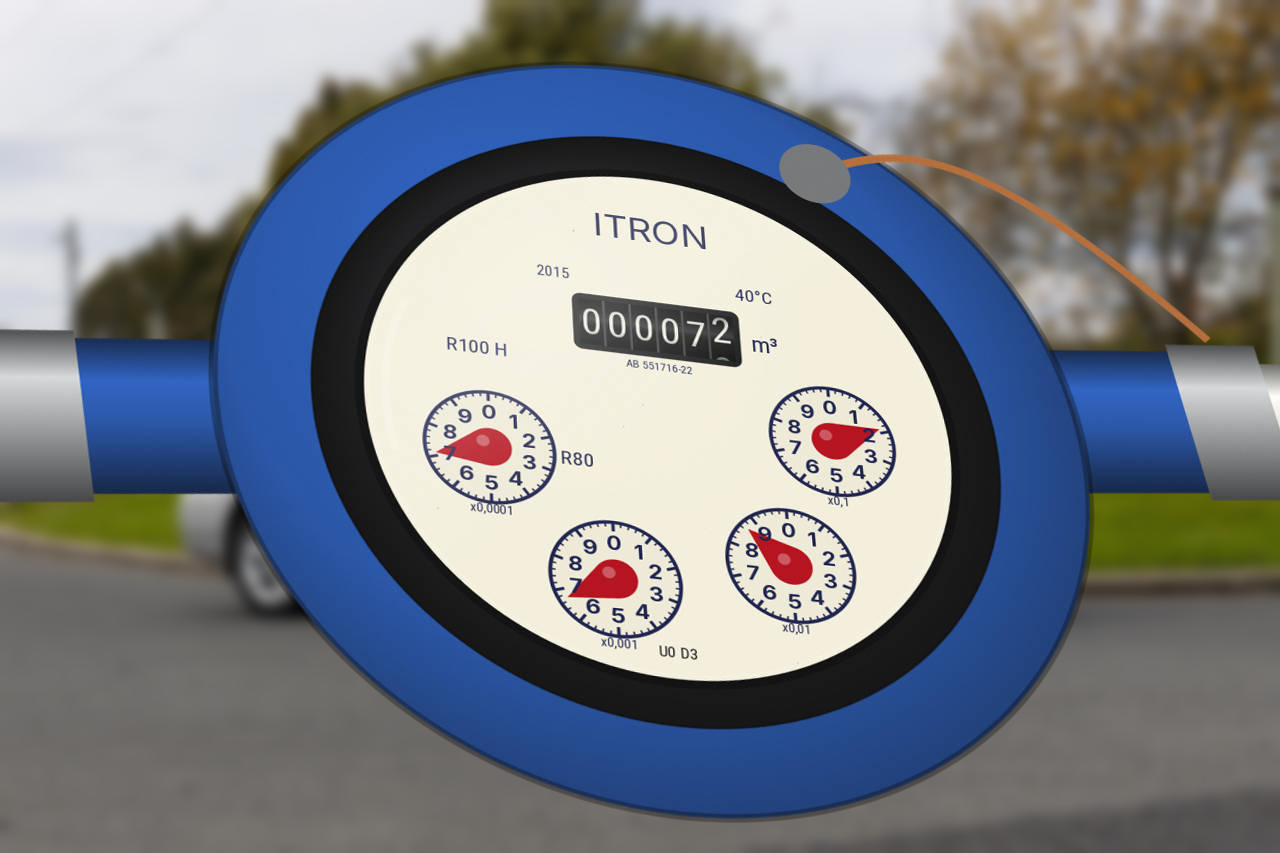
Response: **72.1867** m³
